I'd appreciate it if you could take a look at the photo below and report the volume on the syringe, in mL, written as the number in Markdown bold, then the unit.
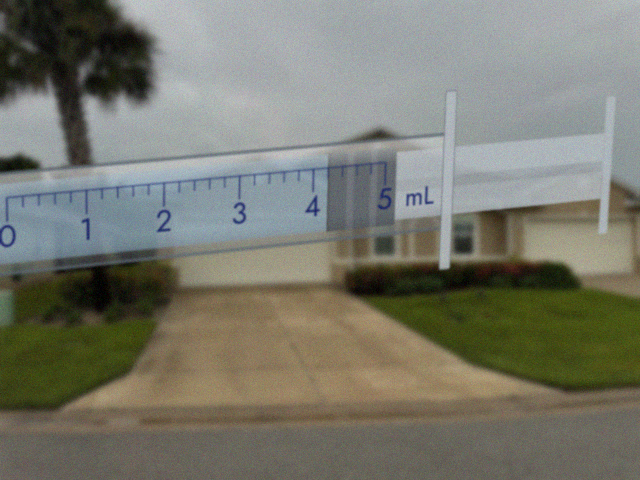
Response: **4.2** mL
